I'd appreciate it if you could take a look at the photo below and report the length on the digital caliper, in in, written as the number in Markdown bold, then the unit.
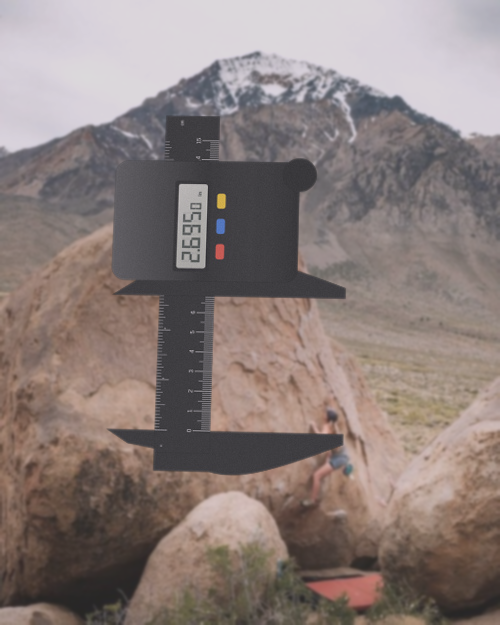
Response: **2.6950** in
